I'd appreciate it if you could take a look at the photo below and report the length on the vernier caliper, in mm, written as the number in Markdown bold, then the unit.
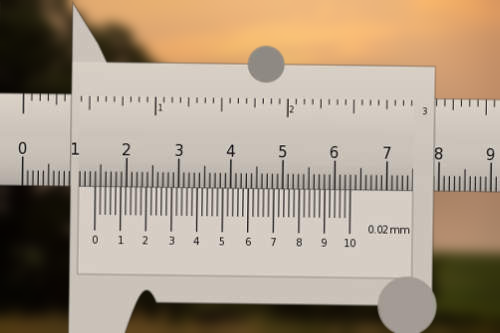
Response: **14.0** mm
